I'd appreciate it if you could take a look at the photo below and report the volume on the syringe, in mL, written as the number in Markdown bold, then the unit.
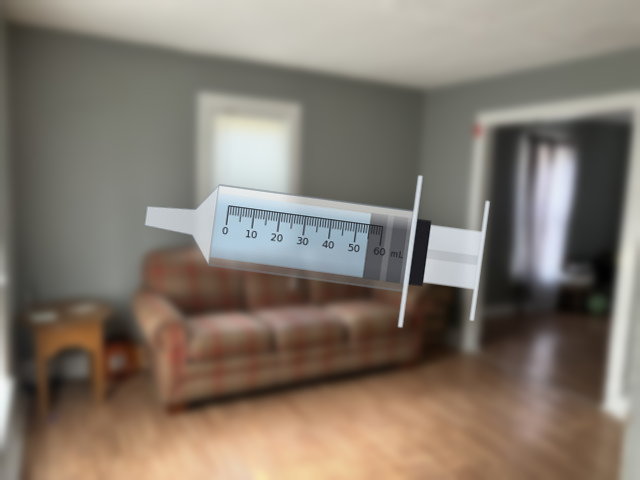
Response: **55** mL
